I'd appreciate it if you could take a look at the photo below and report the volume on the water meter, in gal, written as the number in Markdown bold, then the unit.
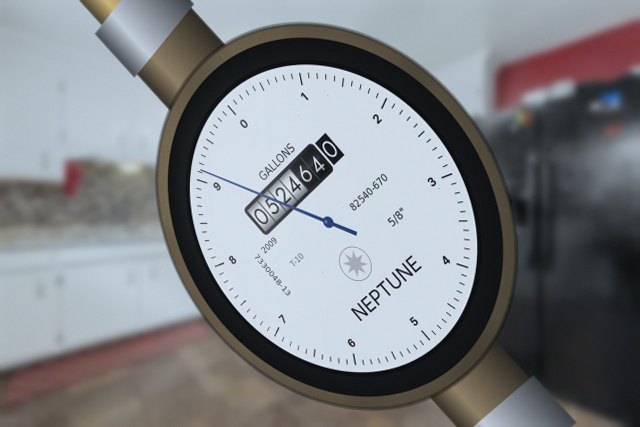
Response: **524639.1** gal
